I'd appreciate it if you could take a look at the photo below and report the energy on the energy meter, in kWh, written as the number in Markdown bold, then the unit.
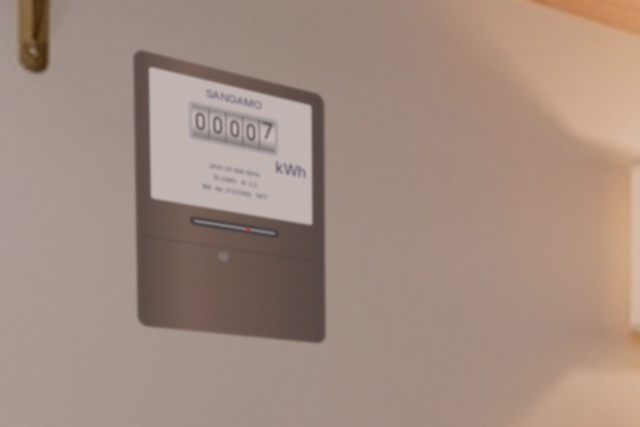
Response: **7** kWh
